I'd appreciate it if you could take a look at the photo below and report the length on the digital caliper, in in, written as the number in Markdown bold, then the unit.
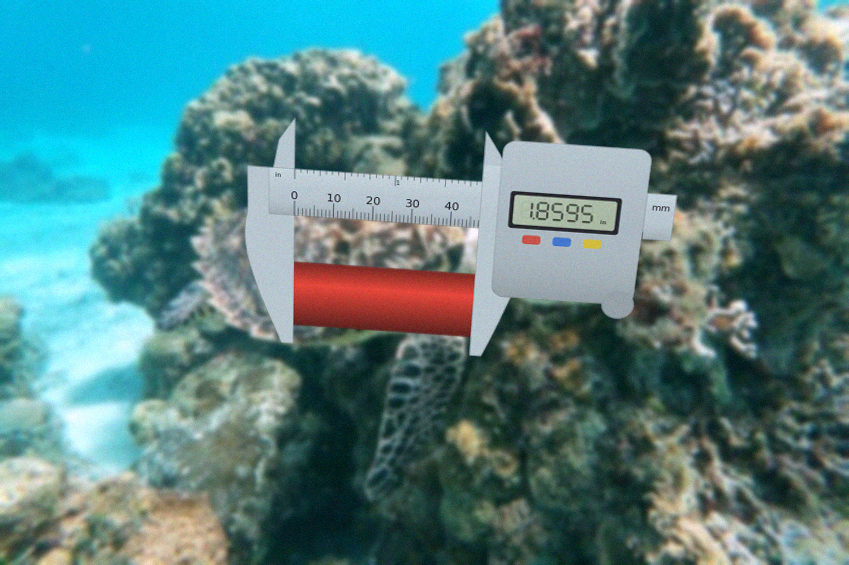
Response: **1.8595** in
